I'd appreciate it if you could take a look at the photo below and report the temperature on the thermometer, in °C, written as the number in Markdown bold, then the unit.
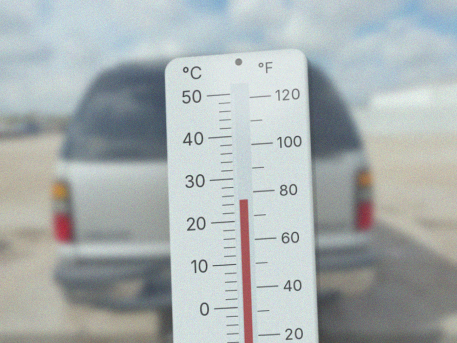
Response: **25** °C
